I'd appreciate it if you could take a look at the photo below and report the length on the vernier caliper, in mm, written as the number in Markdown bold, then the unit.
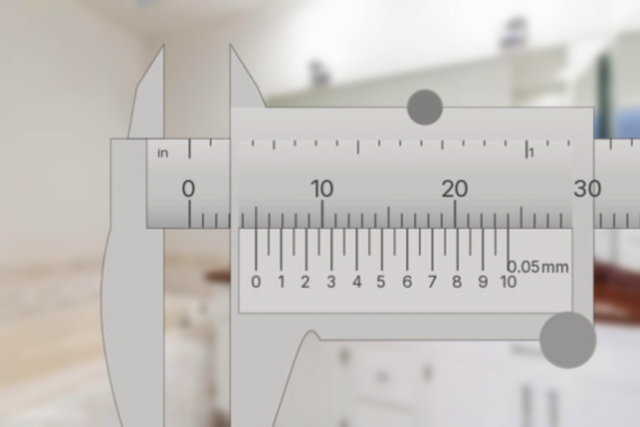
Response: **5.0** mm
